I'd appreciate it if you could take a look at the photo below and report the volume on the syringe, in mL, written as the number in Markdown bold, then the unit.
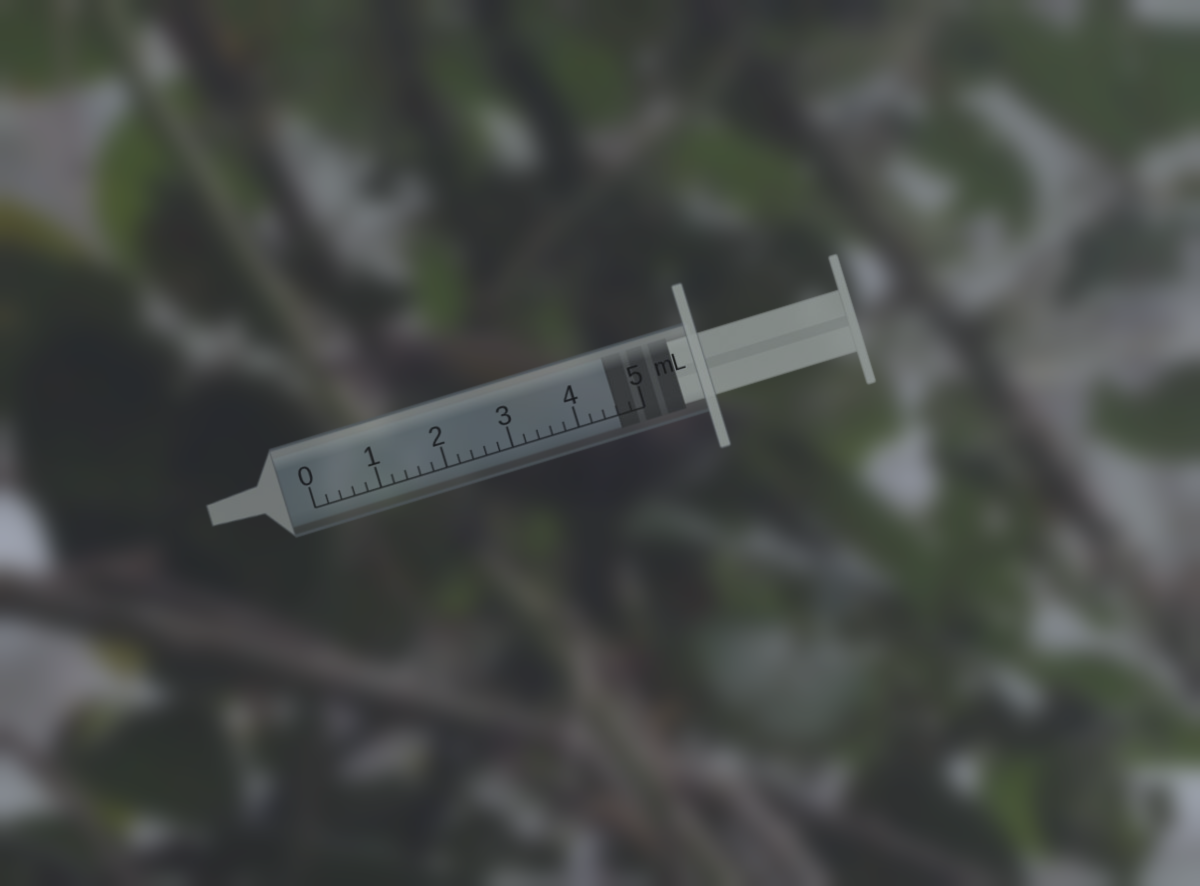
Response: **4.6** mL
